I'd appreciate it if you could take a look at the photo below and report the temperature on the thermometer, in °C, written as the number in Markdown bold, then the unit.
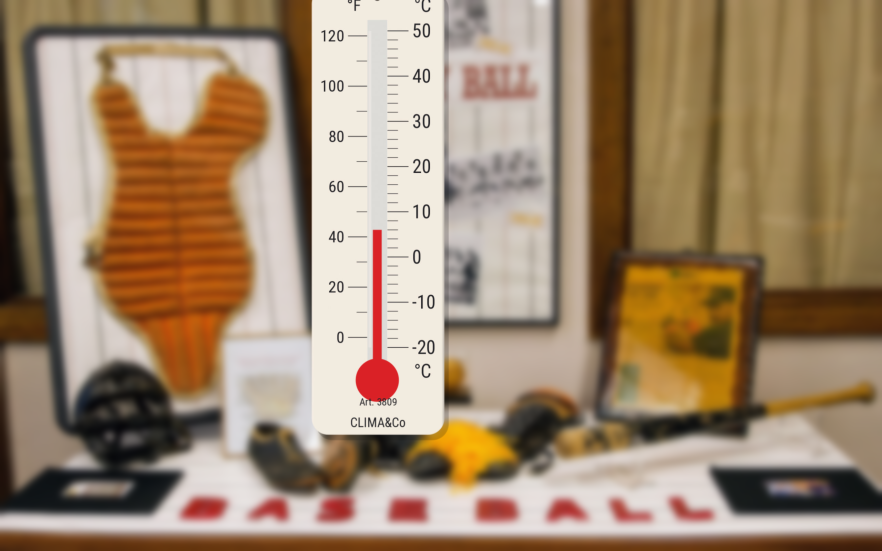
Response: **6** °C
